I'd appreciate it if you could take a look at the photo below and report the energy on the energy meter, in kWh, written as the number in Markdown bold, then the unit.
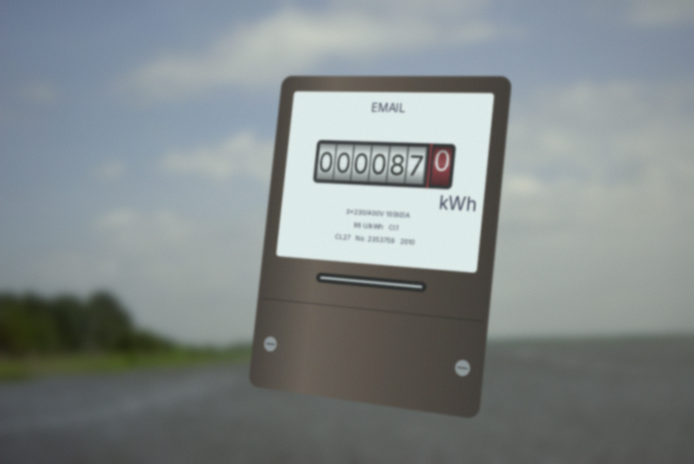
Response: **87.0** kWh
